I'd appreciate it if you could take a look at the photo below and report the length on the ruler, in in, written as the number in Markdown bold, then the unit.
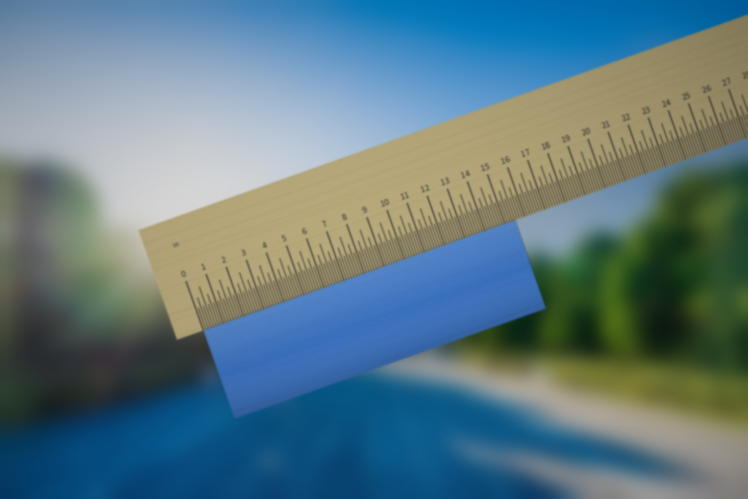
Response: **15.5** in
